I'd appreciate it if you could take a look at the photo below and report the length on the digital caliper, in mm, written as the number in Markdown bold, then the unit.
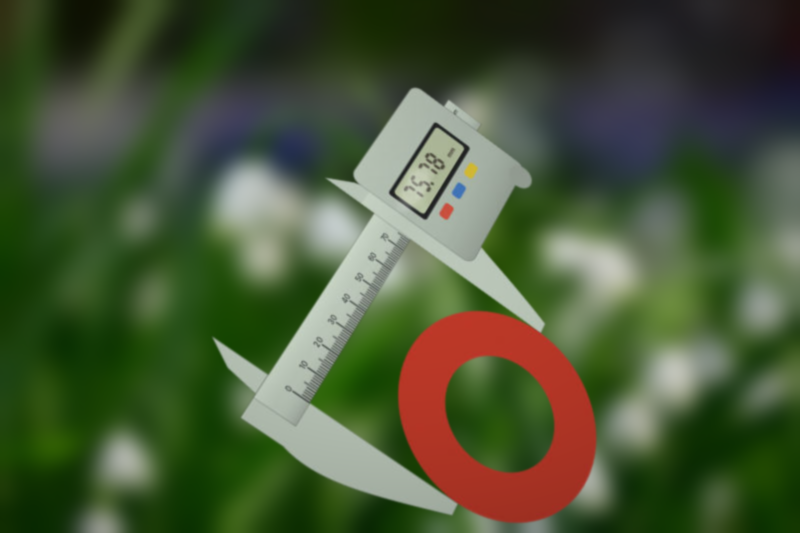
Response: **75.78** mm
